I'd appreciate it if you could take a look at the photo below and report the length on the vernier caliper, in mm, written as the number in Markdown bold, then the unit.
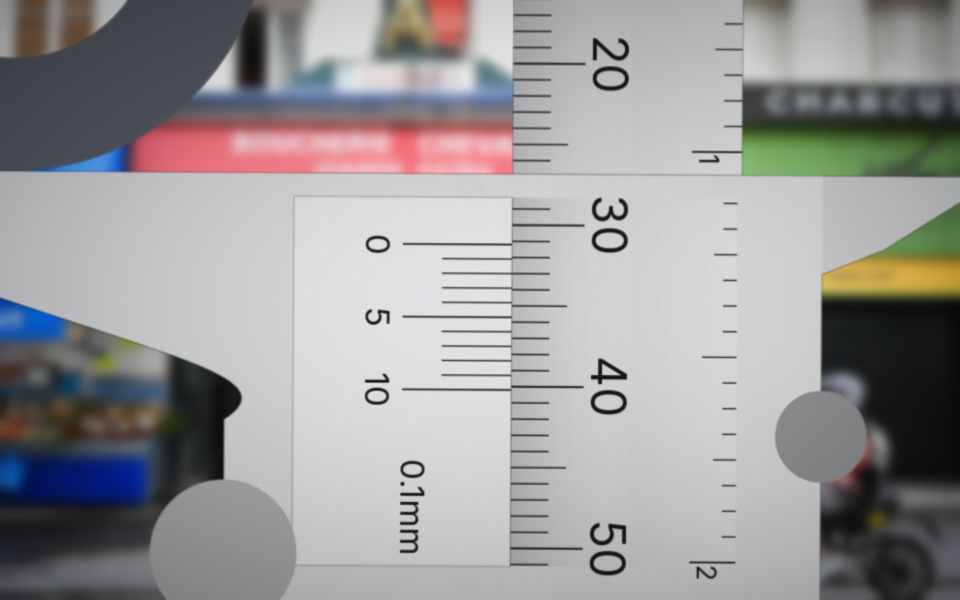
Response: **31.2** mm
